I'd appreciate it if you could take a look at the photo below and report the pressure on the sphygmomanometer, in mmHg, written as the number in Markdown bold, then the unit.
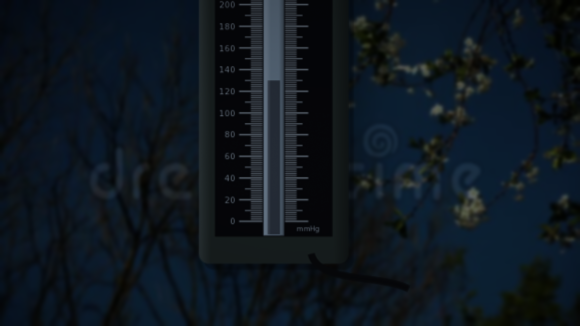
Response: **130** mmHg
